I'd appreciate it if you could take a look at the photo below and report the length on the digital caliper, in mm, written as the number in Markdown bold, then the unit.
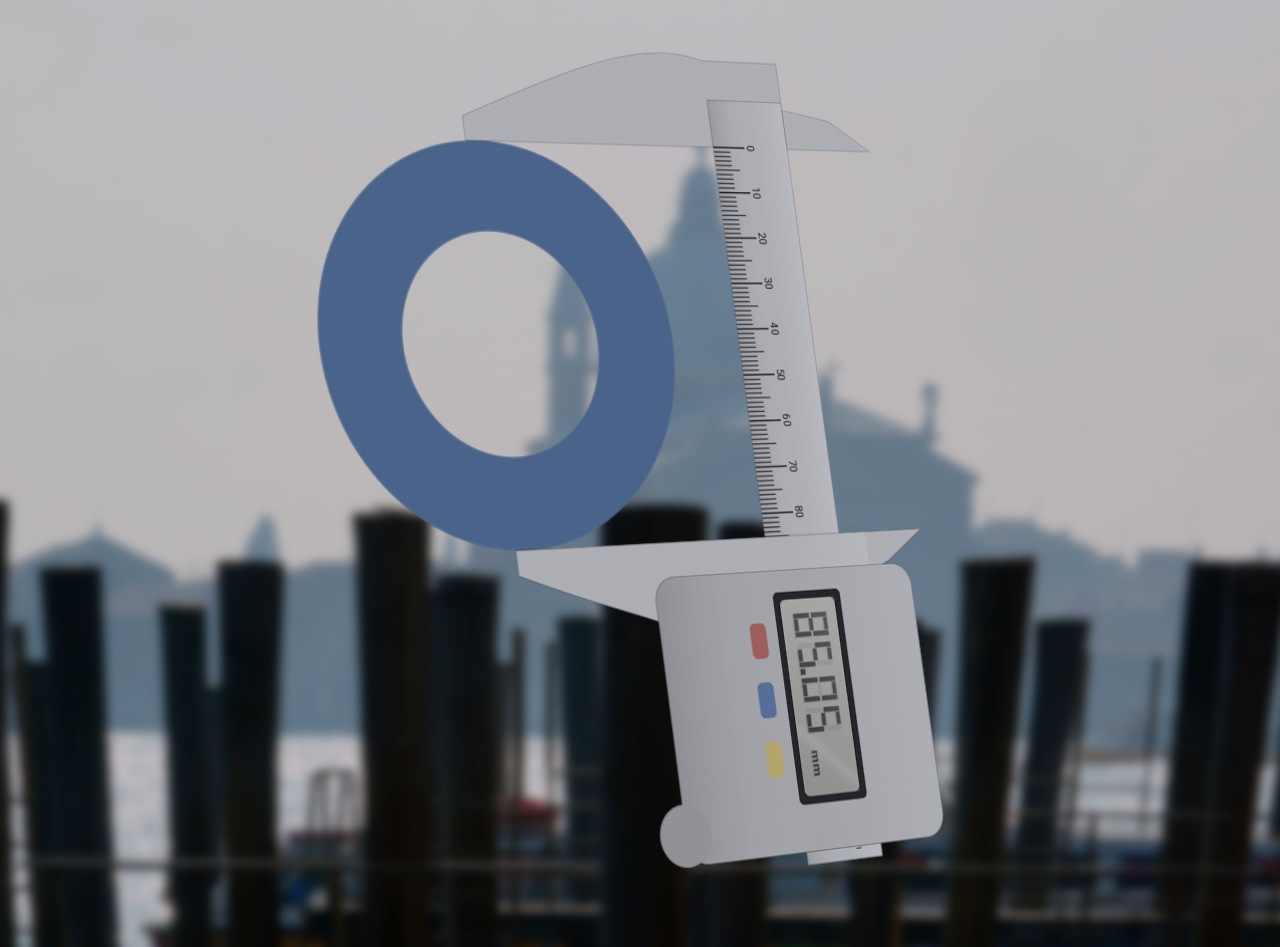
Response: **85.05** mm
